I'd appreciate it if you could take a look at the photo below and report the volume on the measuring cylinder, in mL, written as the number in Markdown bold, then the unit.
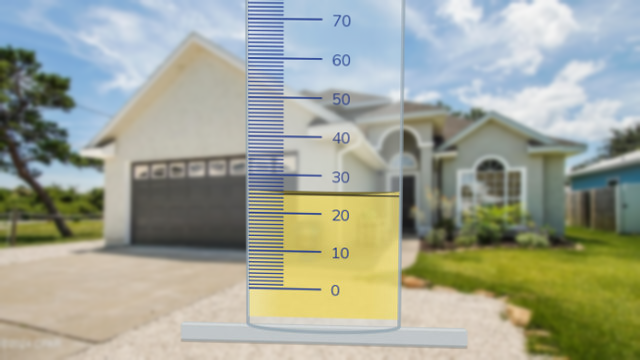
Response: **25** mL
